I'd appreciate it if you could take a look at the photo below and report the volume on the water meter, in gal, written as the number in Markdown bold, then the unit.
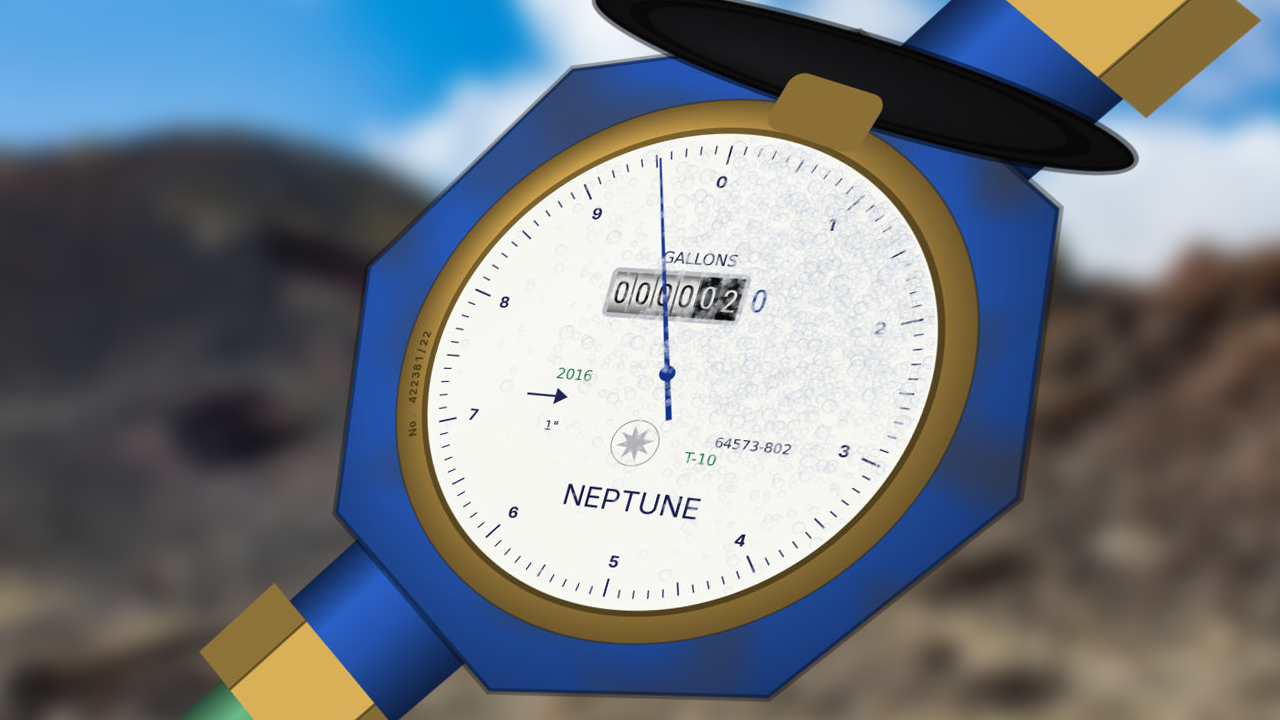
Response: **19.5** gal
